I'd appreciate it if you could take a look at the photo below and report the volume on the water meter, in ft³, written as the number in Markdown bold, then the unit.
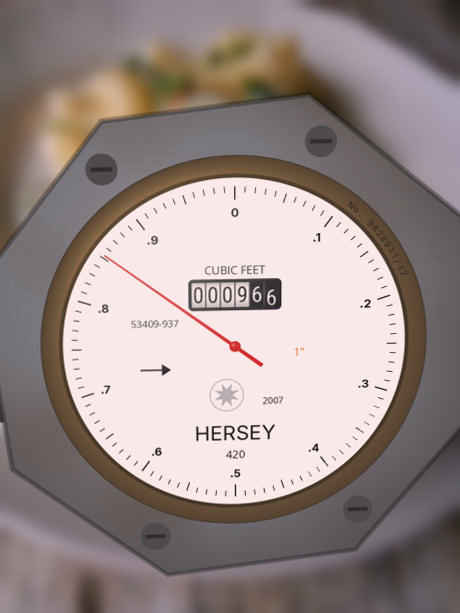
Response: **965.85** ft³
